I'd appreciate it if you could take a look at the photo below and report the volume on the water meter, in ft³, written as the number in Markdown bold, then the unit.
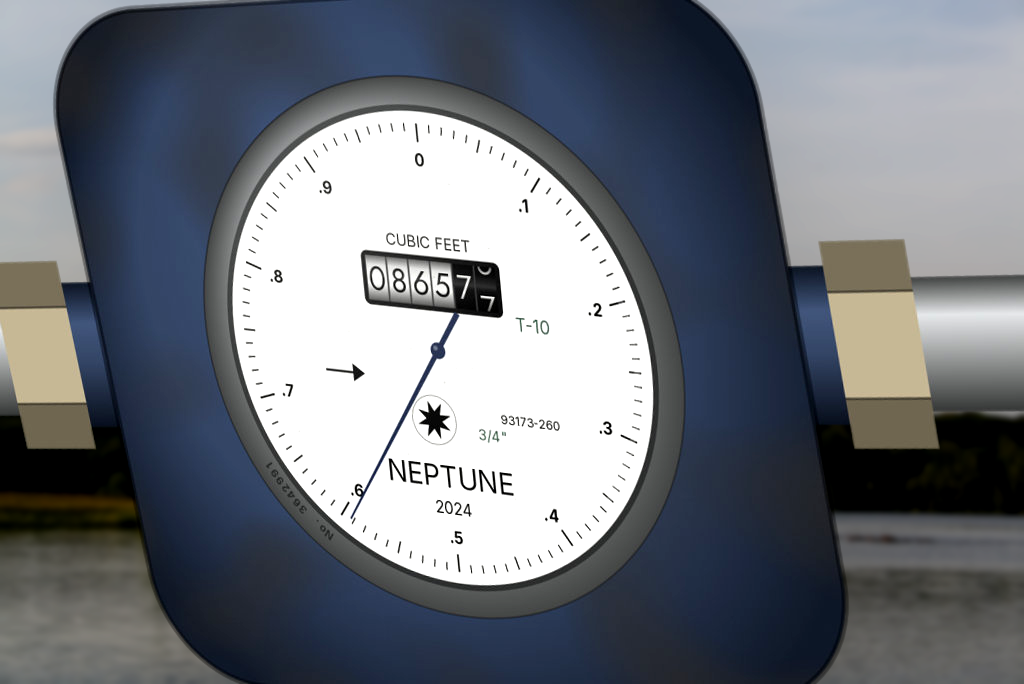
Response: **86576.59** ft³
